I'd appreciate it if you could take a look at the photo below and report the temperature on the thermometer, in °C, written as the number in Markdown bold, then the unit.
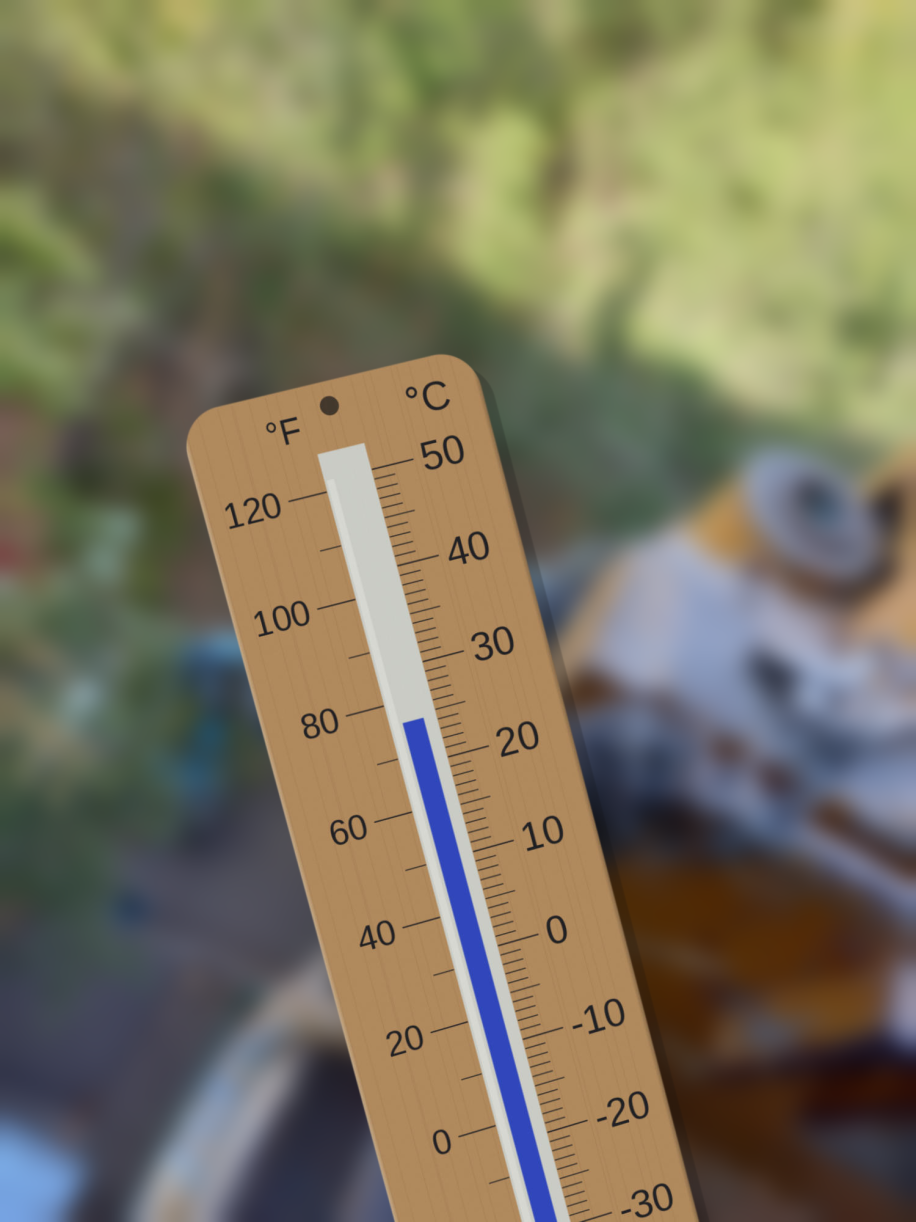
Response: **24.5** °C
